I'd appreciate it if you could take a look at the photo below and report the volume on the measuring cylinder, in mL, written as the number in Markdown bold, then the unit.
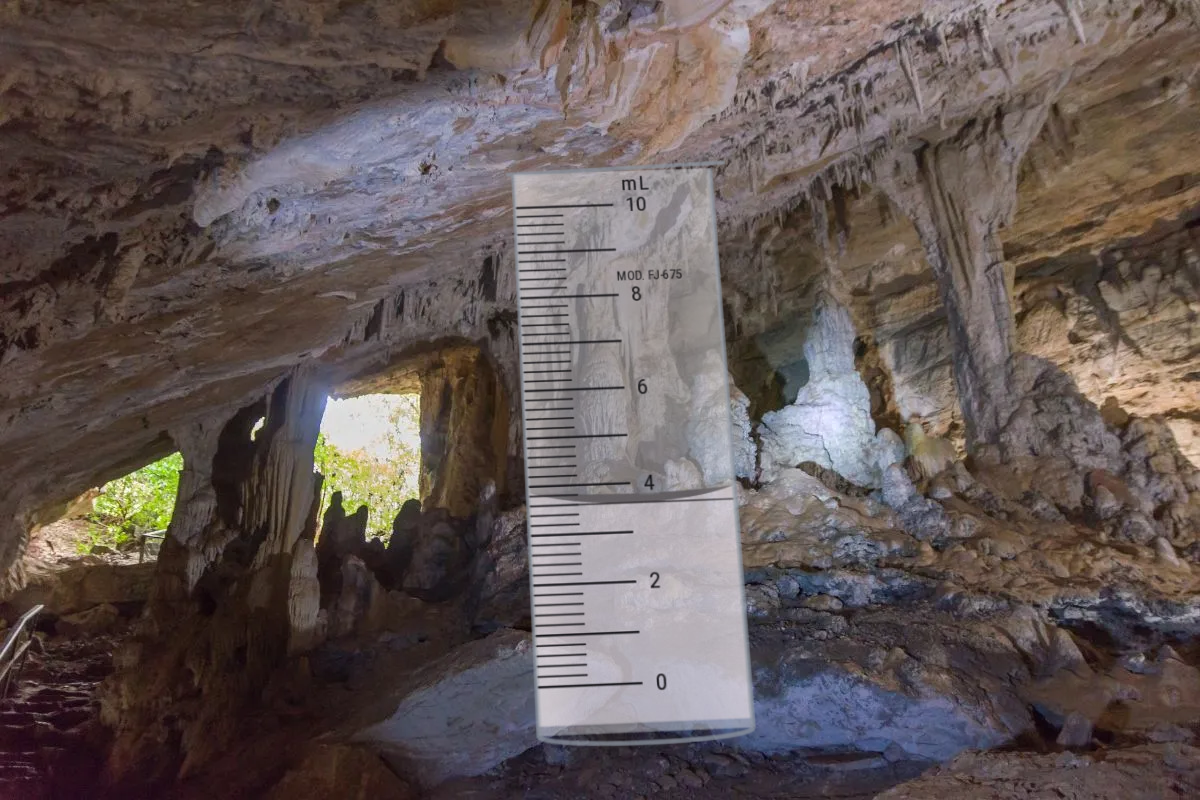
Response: **3.6** mL
